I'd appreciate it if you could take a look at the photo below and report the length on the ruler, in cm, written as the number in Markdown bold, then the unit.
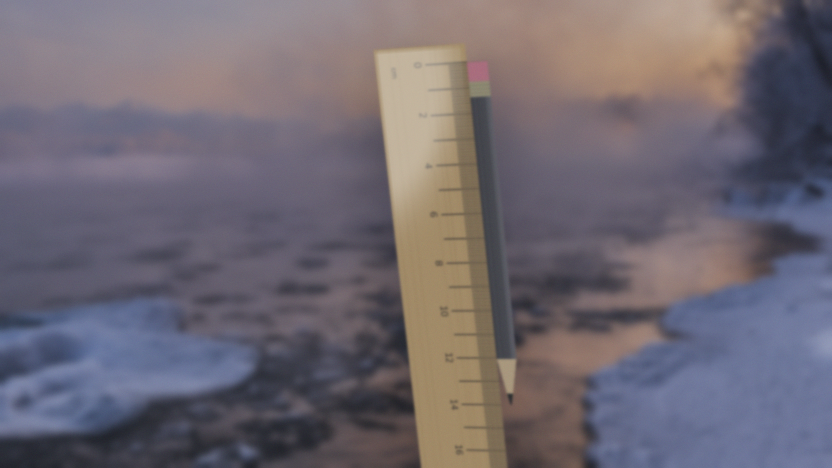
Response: **14** cm
